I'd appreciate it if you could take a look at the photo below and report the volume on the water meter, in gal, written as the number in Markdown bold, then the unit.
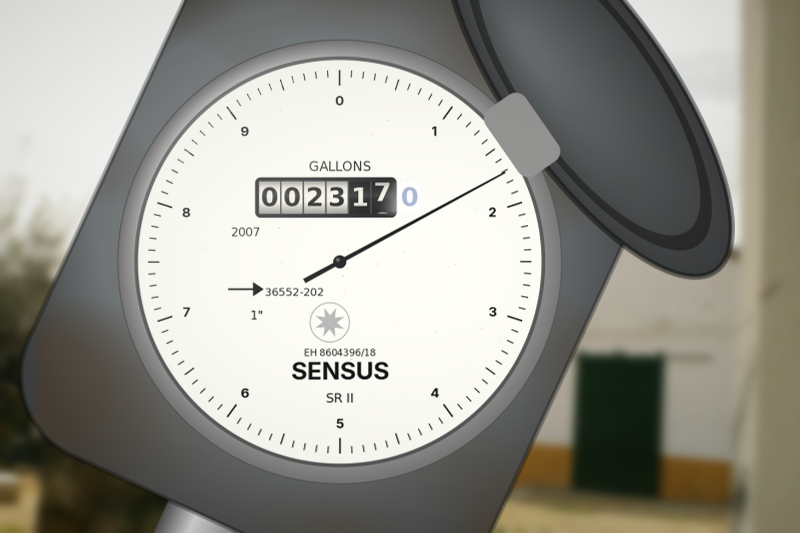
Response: **23171.7** gal
